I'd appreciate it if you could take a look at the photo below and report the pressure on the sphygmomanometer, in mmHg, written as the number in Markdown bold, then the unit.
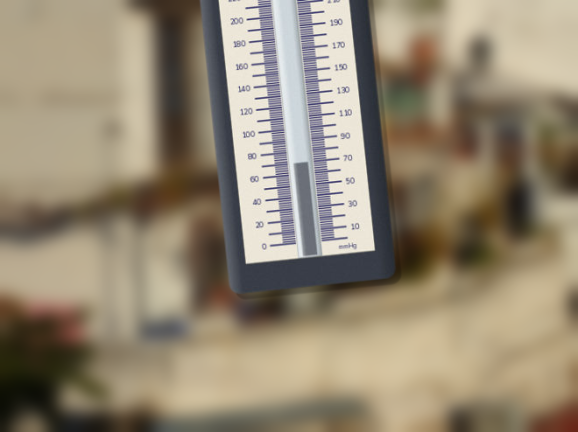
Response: **70** mmHg
